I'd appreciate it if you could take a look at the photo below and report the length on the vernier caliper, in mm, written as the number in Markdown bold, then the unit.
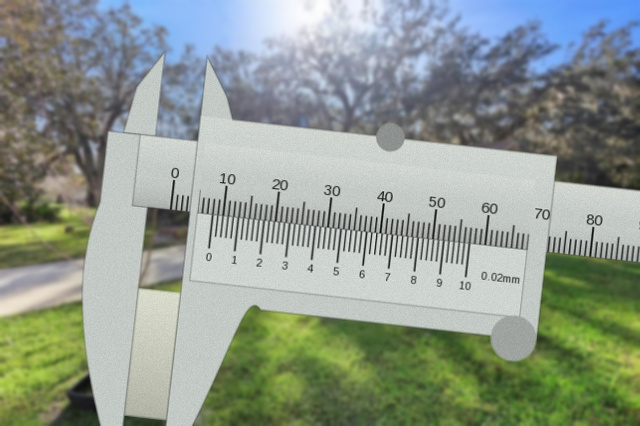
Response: **8.0** mm
